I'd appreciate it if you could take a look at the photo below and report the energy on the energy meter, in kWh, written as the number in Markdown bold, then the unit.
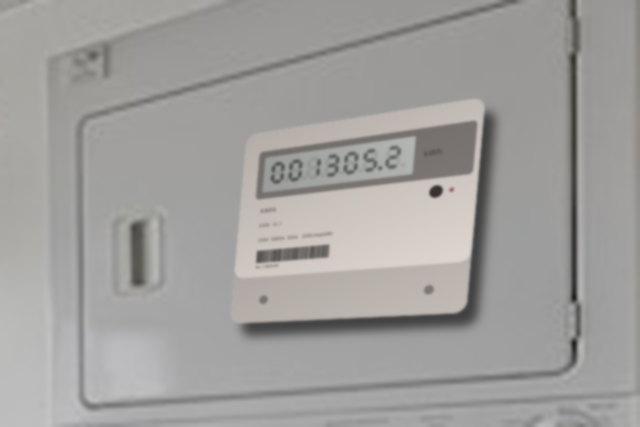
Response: **1305.2** kWh
